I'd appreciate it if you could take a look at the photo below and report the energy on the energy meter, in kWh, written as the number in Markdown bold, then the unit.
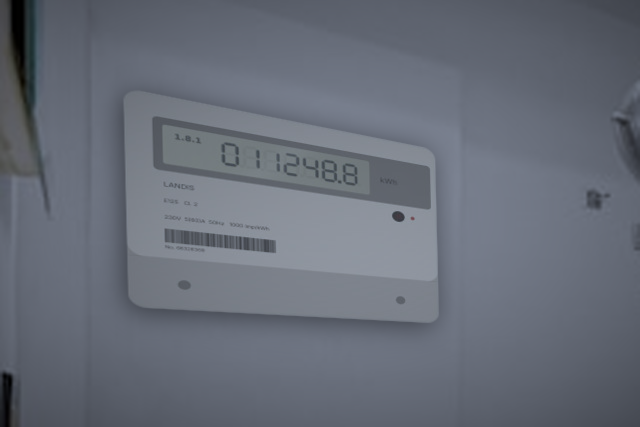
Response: **11248.8** kWh
